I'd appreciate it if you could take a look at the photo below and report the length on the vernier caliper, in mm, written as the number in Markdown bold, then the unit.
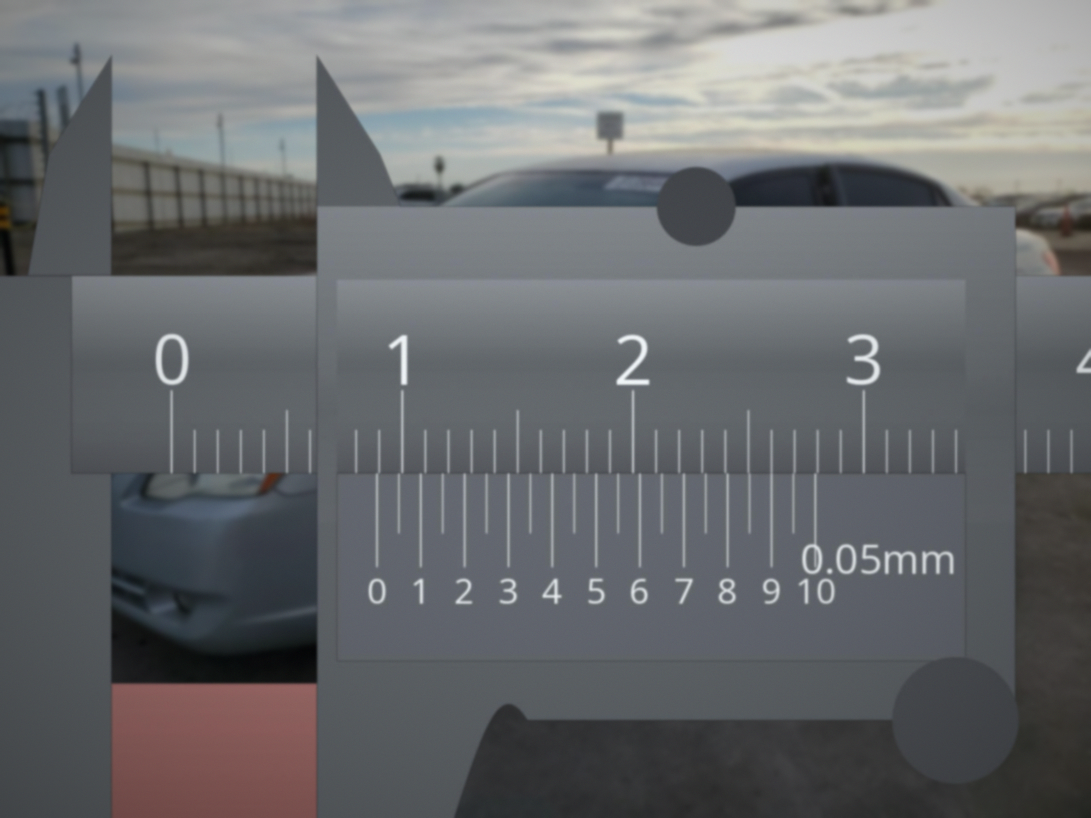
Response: **8.9** mm
